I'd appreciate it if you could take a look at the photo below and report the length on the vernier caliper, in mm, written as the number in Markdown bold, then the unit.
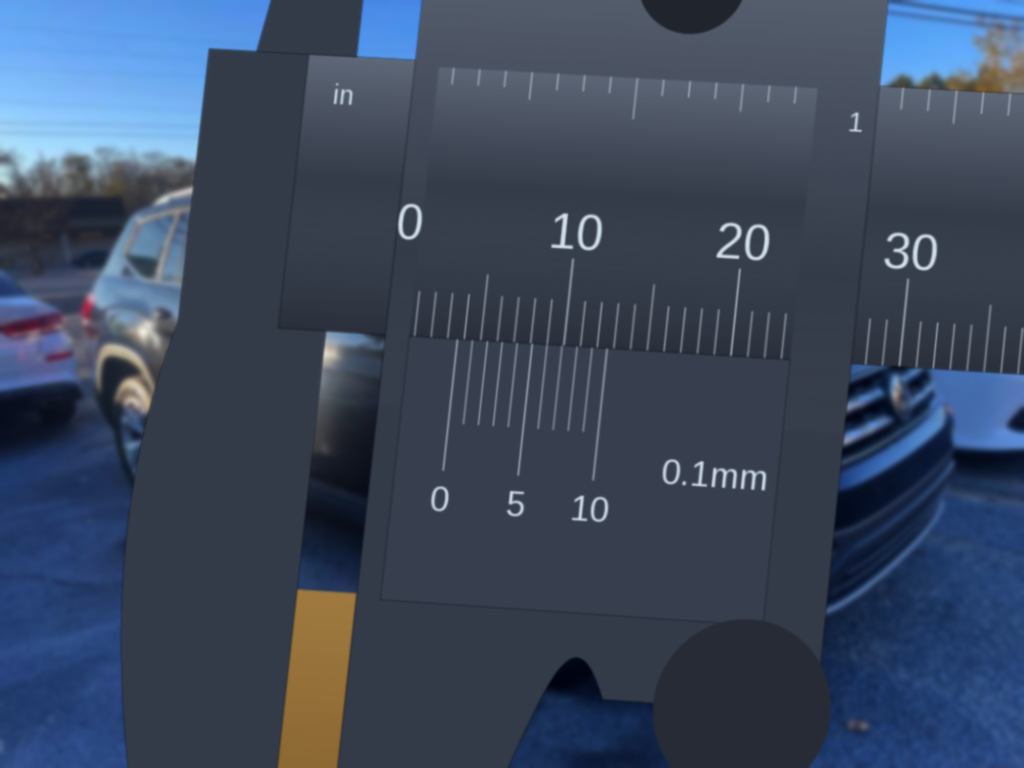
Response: **3.6** mm
